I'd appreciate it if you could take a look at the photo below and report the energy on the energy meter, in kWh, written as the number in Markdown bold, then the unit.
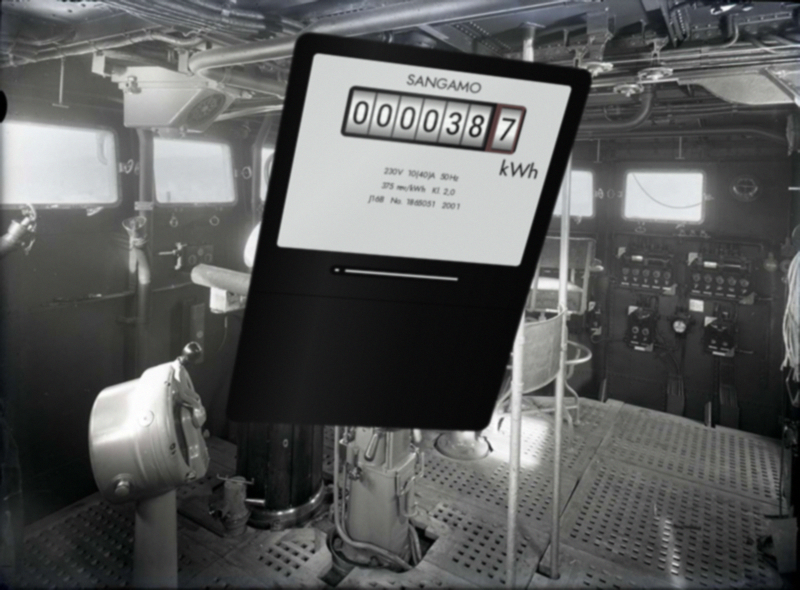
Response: **38.7** kWh
